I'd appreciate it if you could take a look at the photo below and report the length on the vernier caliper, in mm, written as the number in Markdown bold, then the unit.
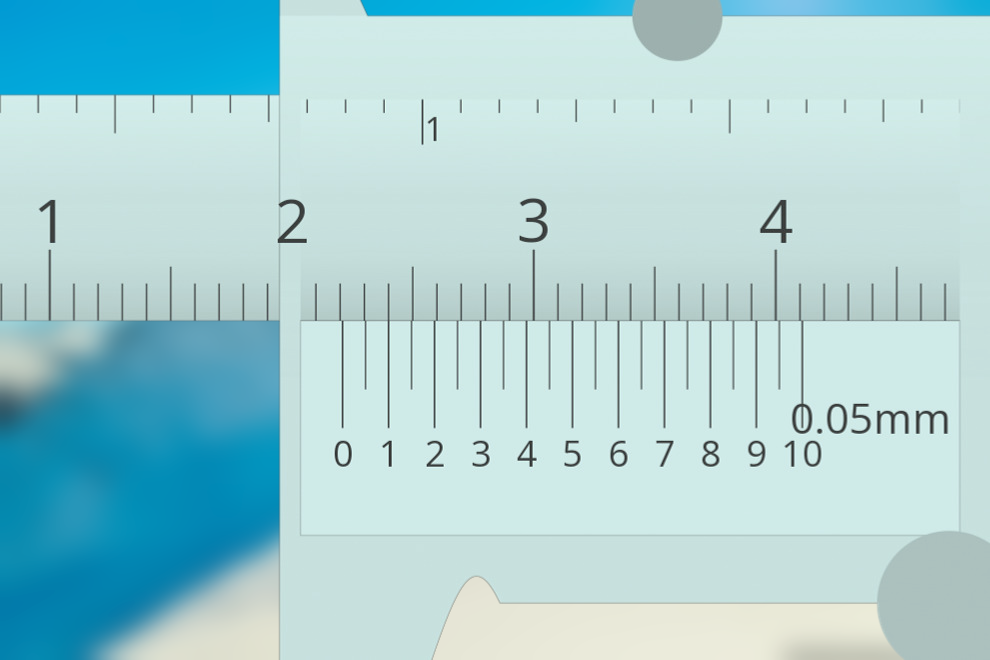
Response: **22.10** mm
